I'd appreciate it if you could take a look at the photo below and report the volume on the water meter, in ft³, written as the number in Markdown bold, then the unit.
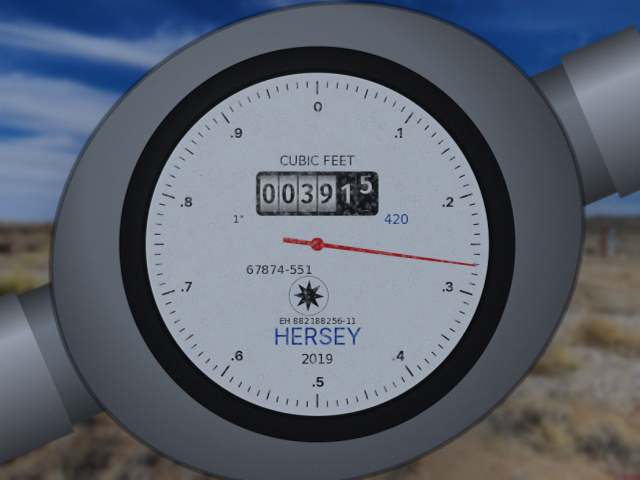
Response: **3915.27** ft³
